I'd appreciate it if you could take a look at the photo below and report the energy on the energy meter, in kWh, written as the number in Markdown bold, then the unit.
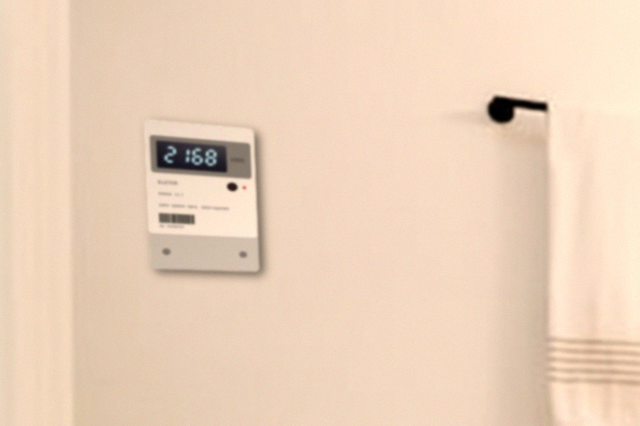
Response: **2168** kWh
